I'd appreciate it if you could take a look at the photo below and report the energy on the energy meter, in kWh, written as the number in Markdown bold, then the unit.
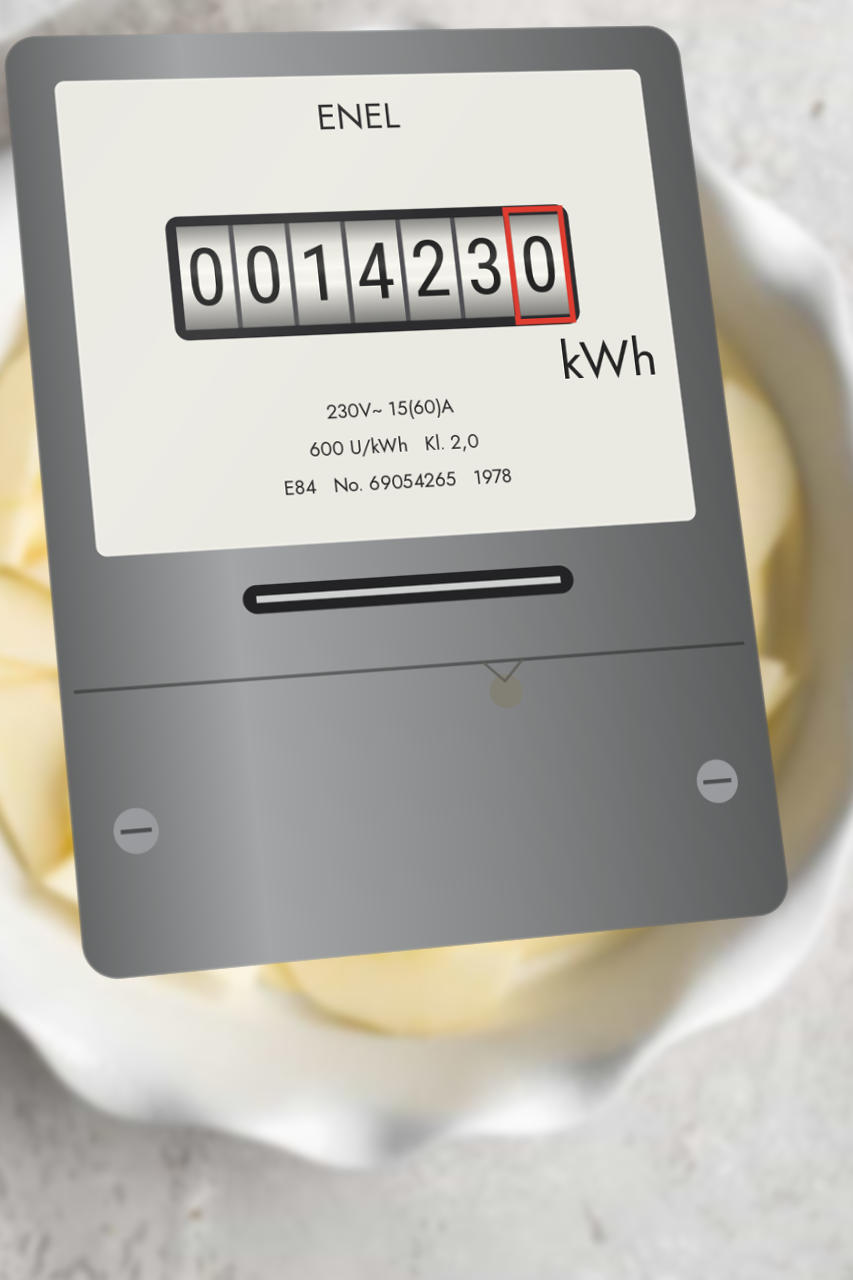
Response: **1423.0** kWh
